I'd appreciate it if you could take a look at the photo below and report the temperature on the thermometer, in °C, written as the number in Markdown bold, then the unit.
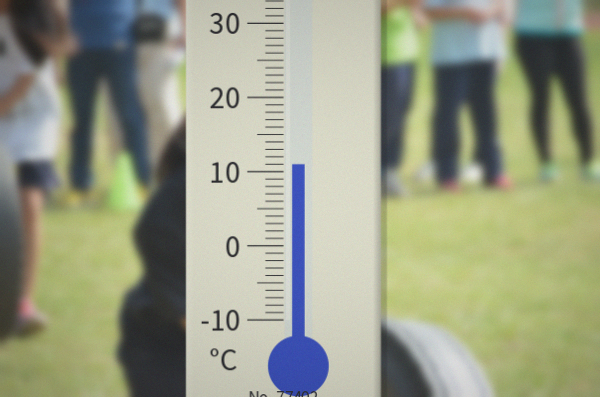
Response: **11** °C
